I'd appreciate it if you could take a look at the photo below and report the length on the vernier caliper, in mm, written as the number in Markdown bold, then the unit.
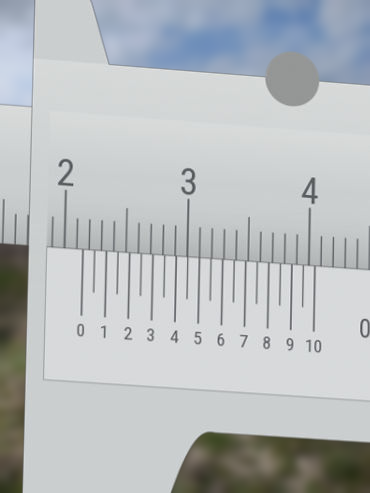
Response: **21.5** mm
